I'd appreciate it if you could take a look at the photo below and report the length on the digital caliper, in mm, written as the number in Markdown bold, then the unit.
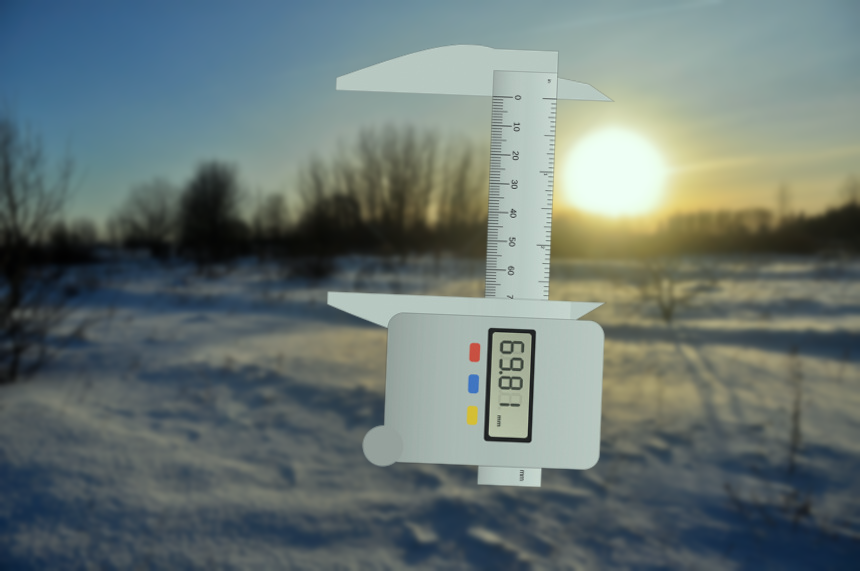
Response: **69.81** mm
